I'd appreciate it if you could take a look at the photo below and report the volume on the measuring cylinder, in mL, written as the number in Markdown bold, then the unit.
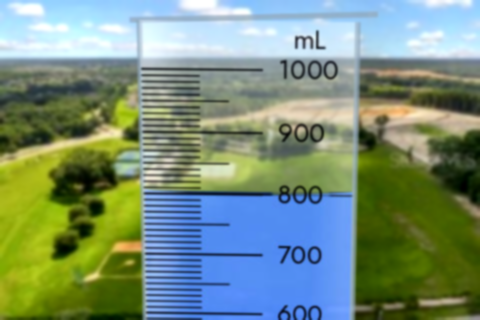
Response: **800** mL
